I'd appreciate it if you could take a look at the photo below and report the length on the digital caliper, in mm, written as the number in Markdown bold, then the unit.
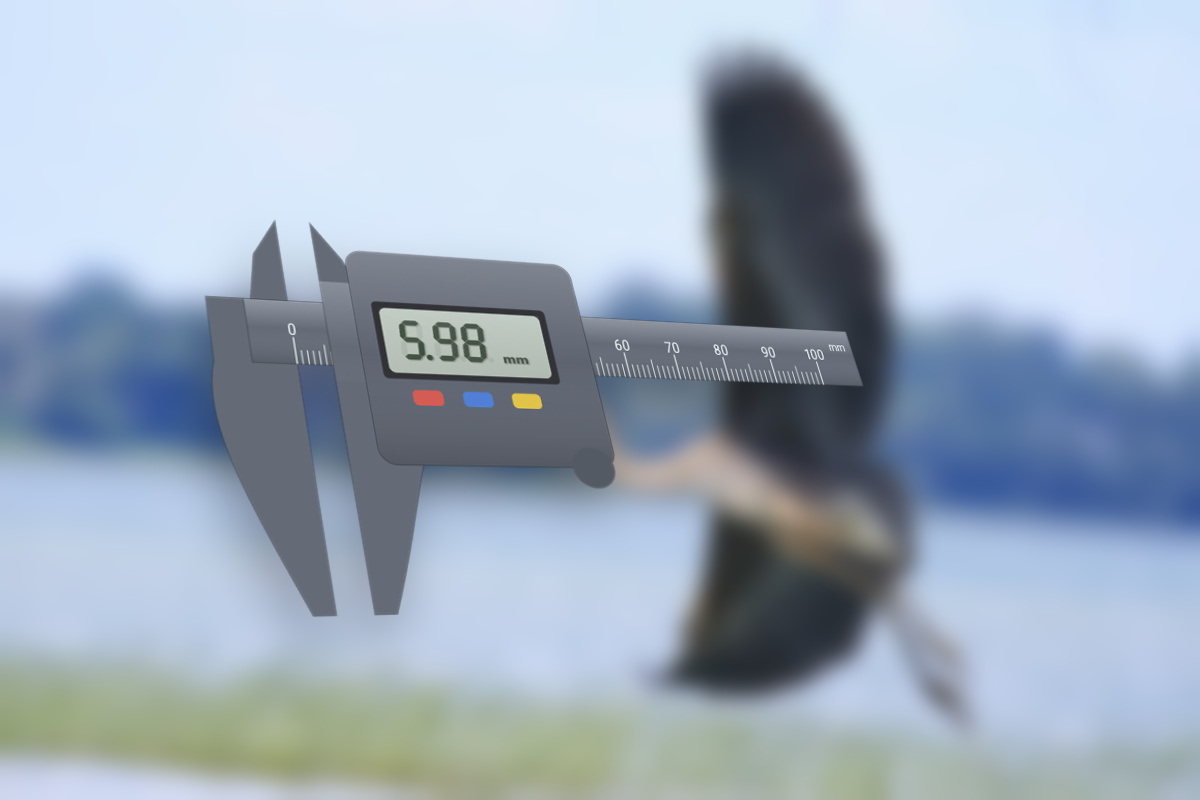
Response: **5.98** mm
